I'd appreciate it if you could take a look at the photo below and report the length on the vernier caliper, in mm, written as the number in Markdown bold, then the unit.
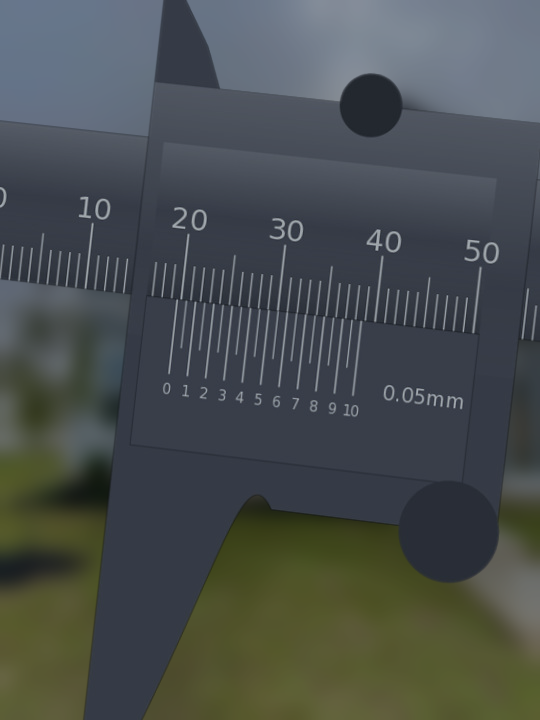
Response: **19.6** mm
